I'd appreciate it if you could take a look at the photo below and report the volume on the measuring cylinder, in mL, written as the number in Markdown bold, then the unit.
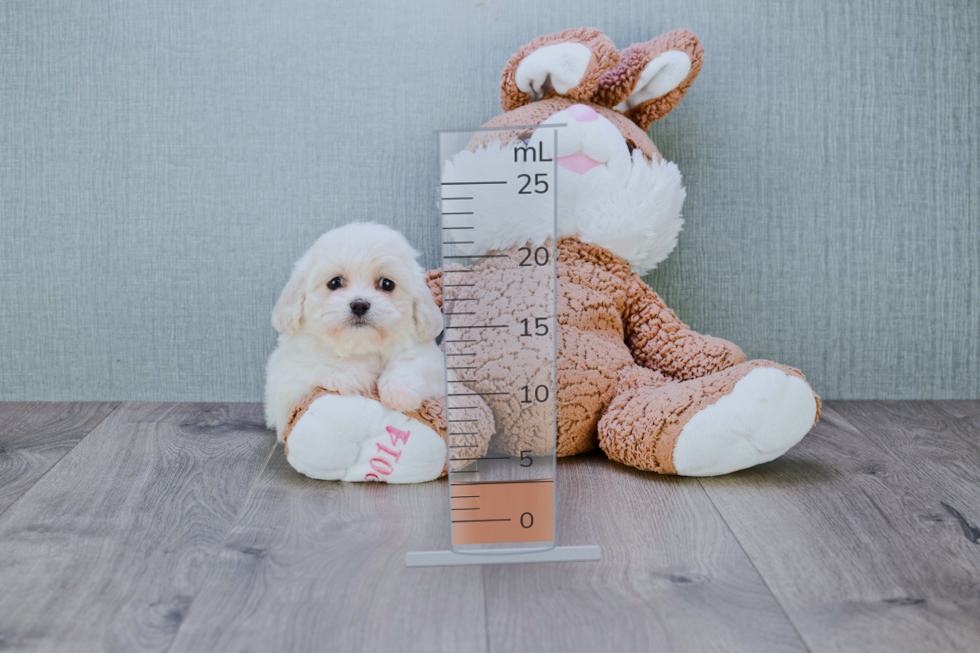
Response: **3** mL
